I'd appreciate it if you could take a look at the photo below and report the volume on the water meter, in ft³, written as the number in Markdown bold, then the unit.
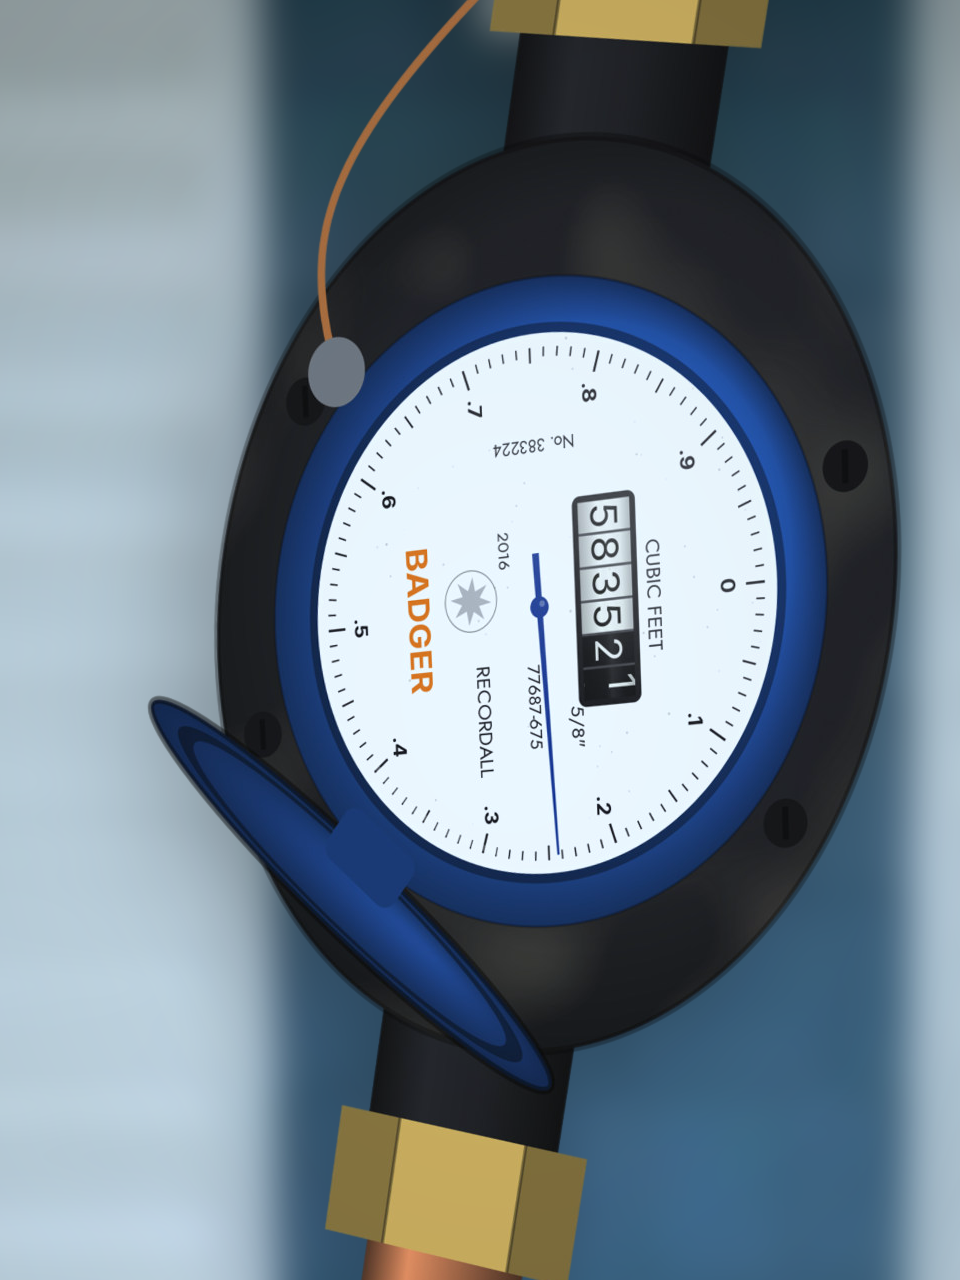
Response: **583521.24** ft³
